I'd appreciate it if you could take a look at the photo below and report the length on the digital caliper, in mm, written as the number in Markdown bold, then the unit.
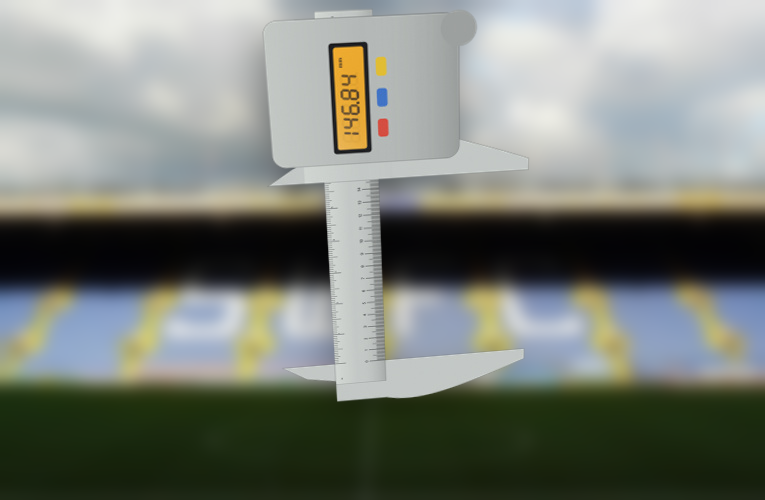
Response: **146.84** mm
